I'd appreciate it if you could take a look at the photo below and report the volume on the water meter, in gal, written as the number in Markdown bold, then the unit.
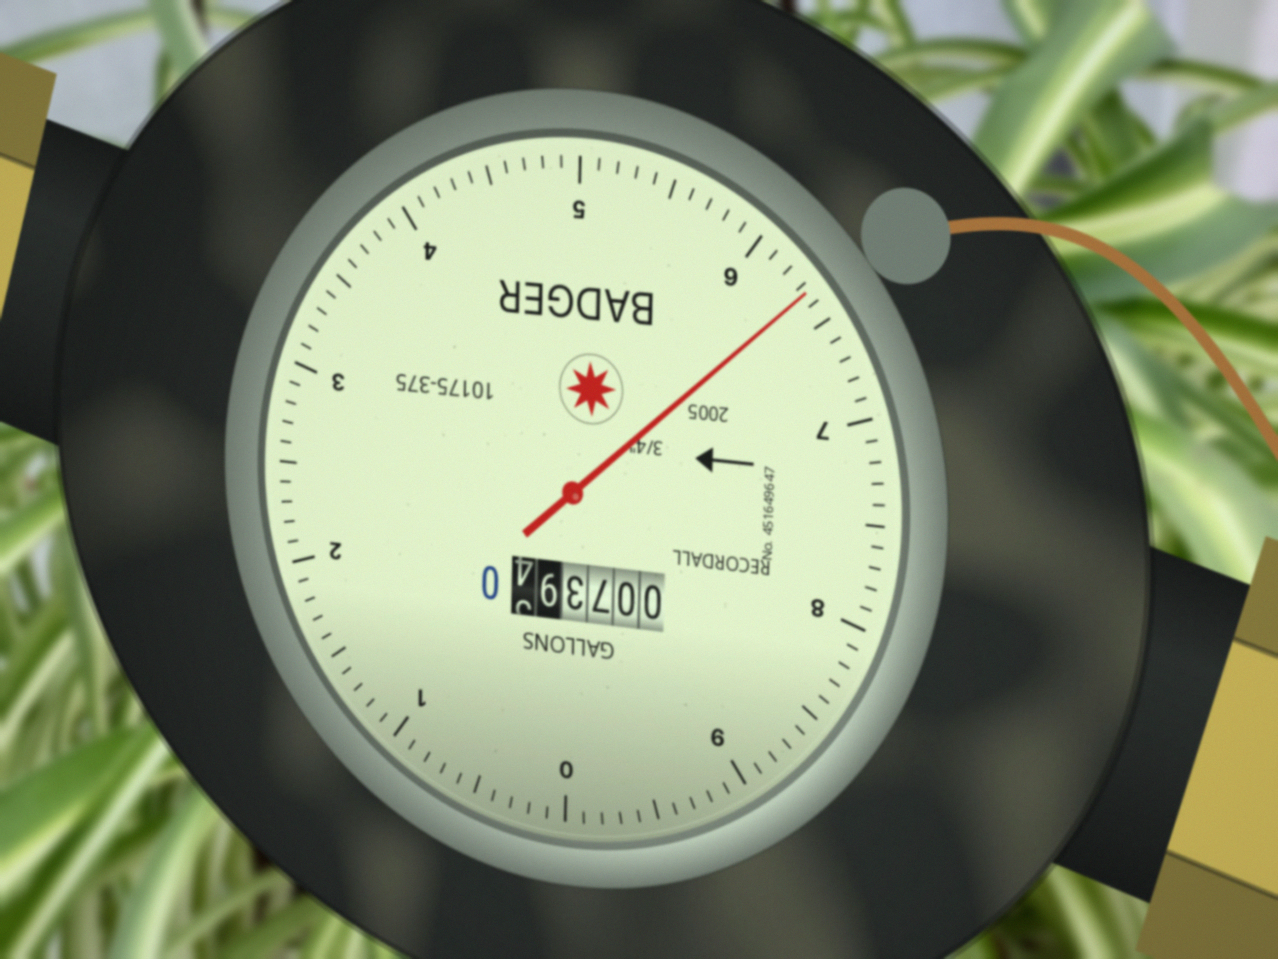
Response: **73936.3** gal
